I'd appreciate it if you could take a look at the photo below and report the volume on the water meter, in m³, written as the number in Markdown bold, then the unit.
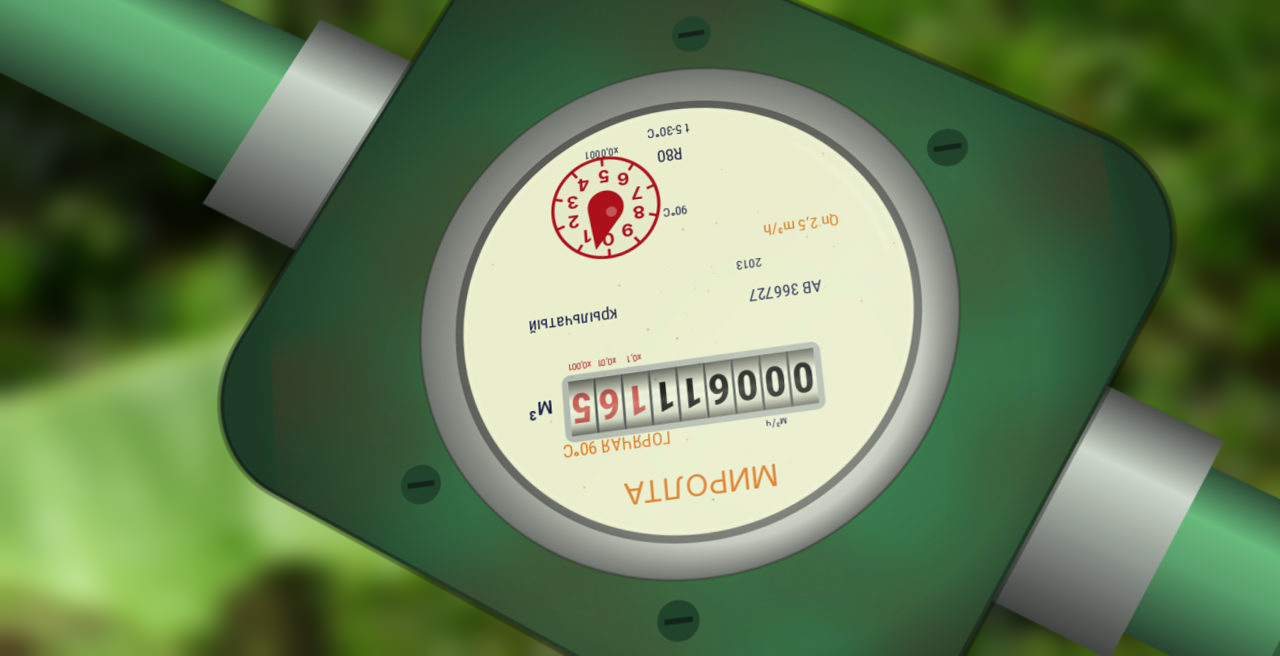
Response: **611.1650** m³
